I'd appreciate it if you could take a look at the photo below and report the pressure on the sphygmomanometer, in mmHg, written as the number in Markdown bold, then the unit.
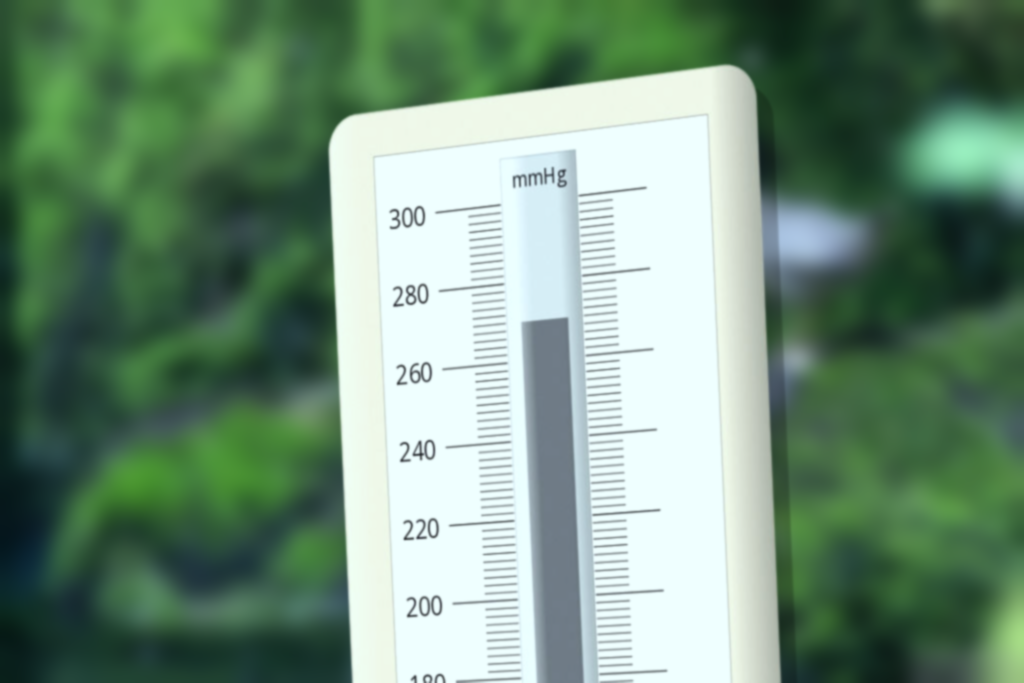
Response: **270** mmHg
